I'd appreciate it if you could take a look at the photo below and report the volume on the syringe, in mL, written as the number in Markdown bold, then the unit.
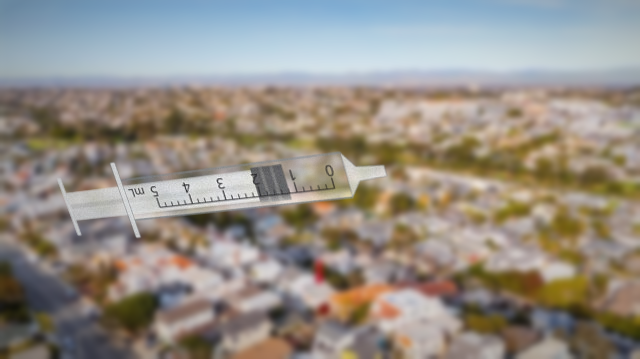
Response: **1.2** mL
